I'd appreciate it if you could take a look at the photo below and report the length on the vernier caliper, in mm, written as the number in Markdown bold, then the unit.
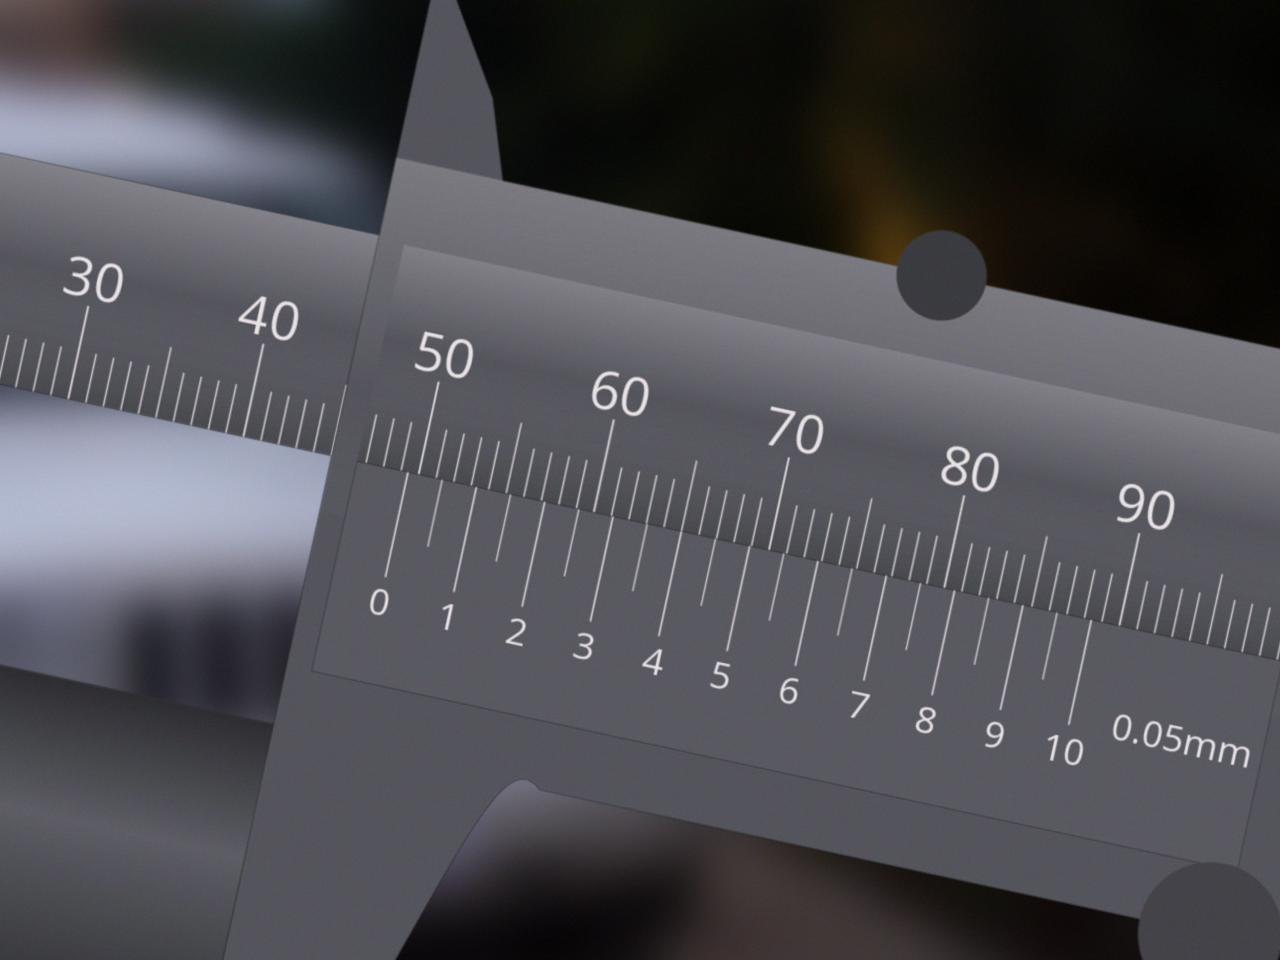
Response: **49.4** mm
